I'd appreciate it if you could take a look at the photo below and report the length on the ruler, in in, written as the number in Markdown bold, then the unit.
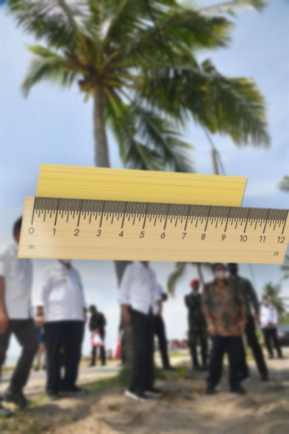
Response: **9.5** in
